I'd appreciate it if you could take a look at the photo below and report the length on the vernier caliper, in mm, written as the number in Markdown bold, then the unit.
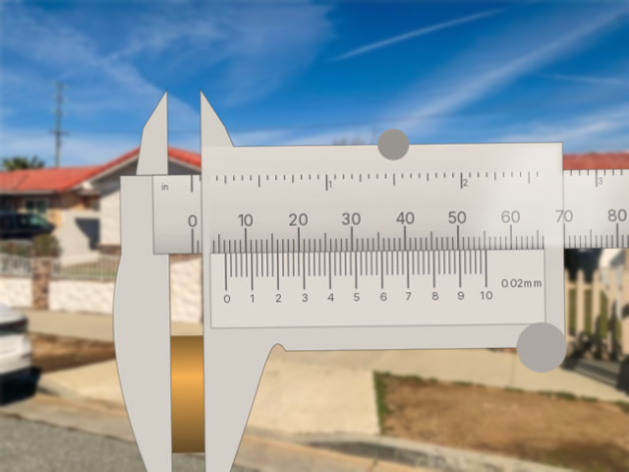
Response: **6.2** mm
